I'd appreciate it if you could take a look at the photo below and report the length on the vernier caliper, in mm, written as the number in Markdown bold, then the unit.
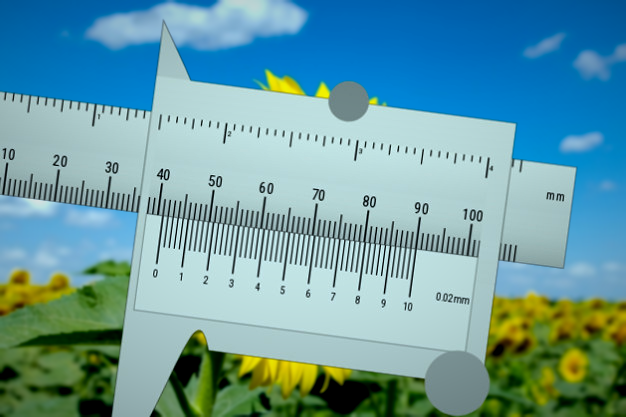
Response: **41.0** mm
